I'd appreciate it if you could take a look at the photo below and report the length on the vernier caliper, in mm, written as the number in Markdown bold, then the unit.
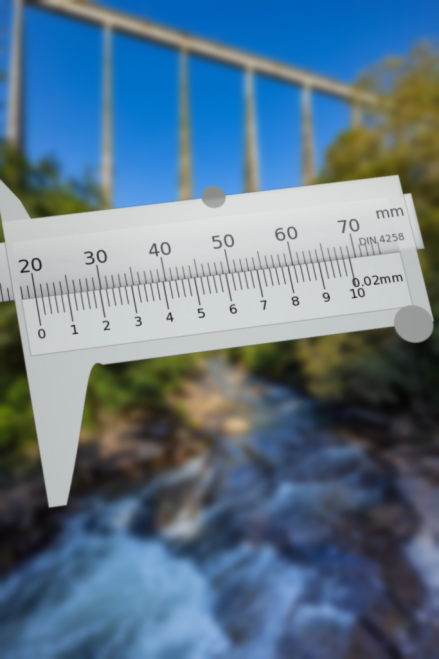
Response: **20.0** mm
